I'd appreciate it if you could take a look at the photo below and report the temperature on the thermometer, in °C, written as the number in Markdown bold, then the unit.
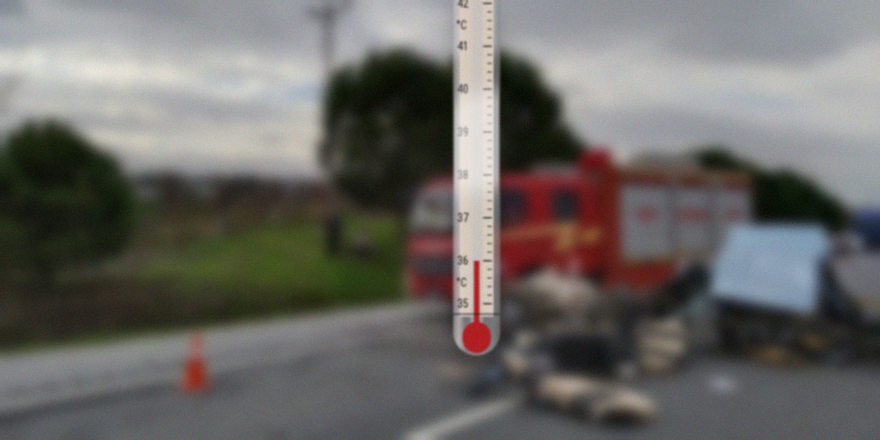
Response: **36** °C
